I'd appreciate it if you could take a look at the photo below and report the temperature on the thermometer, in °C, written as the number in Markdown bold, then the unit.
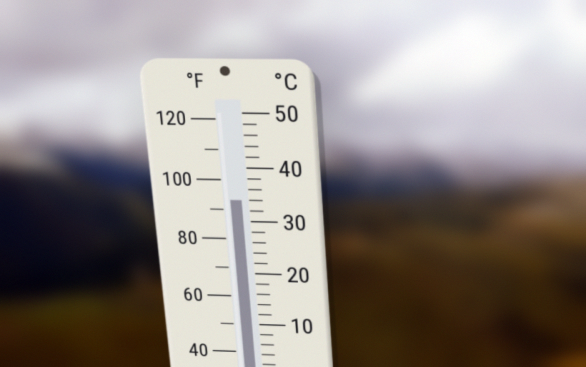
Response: **34** °C
